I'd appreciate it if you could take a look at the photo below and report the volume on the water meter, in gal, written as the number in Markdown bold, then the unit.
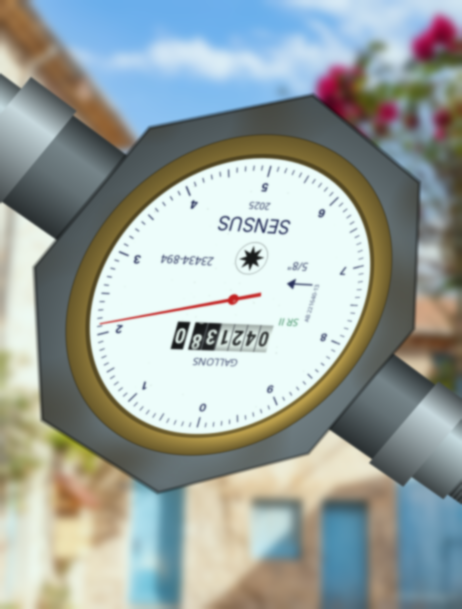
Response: **421382.1** gal
